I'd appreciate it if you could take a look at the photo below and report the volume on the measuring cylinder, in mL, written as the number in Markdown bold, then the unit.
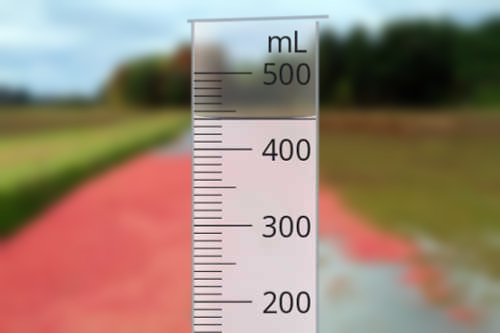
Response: **440** mL
